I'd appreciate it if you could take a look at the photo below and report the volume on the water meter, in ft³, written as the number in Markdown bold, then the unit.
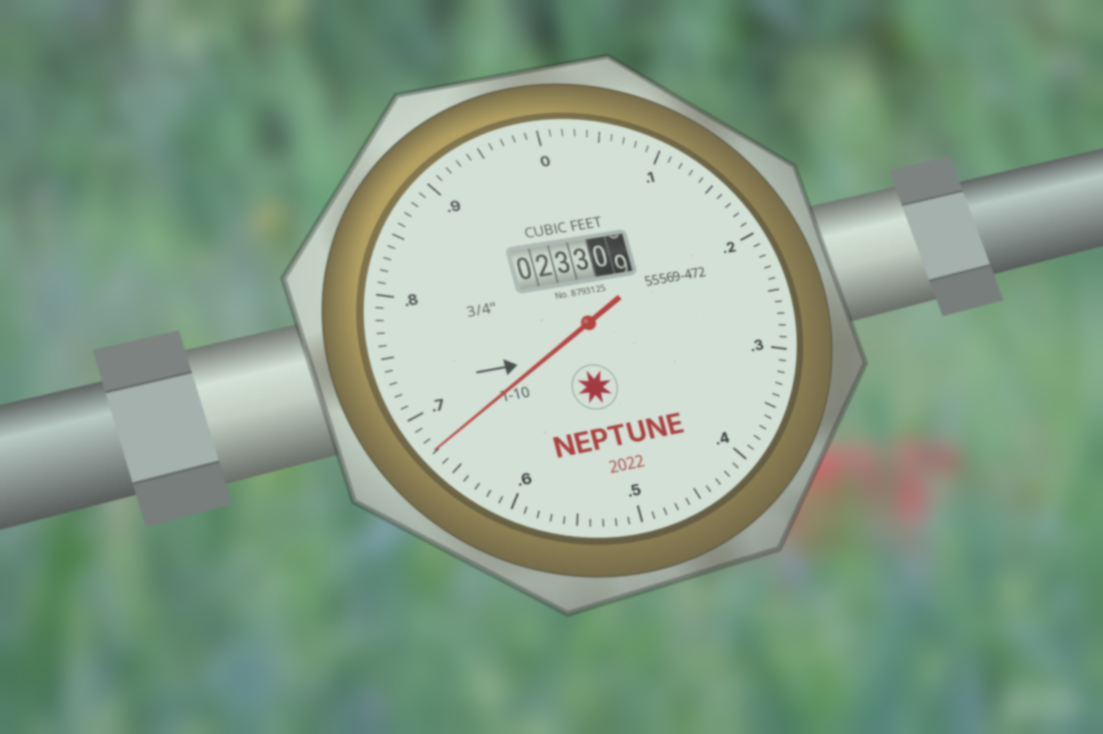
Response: **23308.67** ft³
